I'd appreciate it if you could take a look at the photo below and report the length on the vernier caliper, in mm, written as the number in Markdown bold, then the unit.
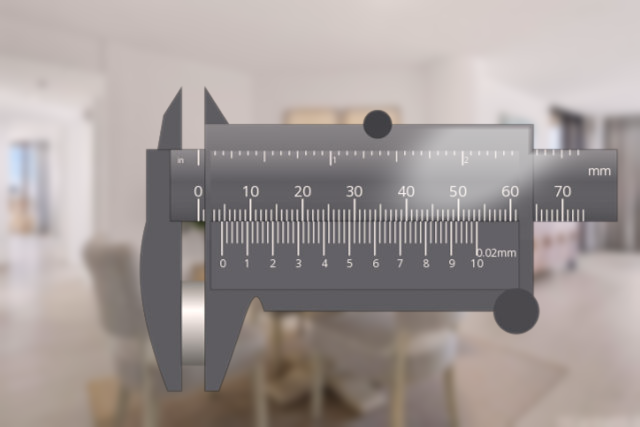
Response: **4.5** mm
